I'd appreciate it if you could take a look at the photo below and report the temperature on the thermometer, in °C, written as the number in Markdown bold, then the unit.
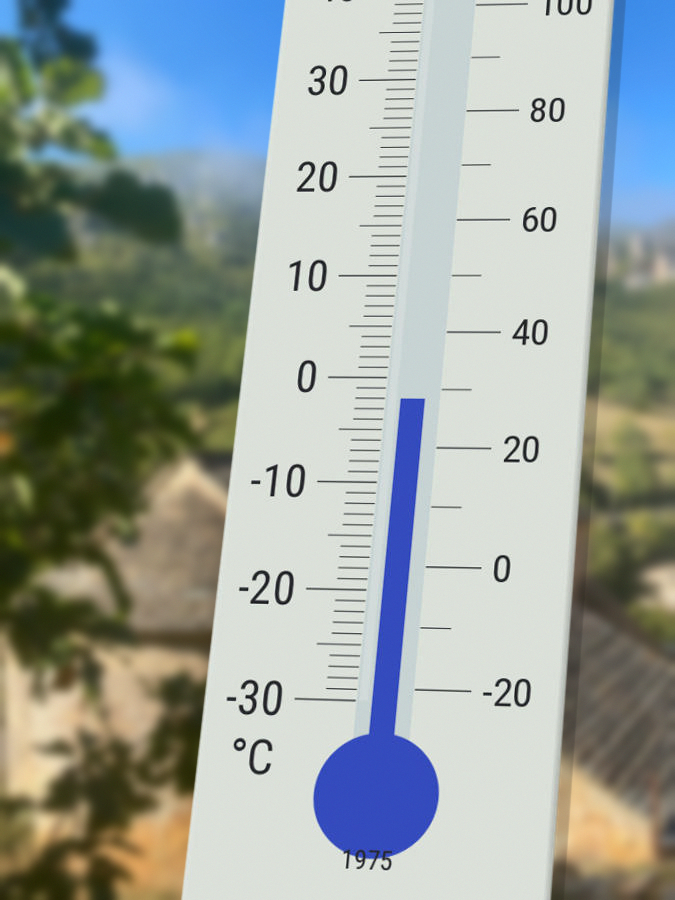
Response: **-2** °C
